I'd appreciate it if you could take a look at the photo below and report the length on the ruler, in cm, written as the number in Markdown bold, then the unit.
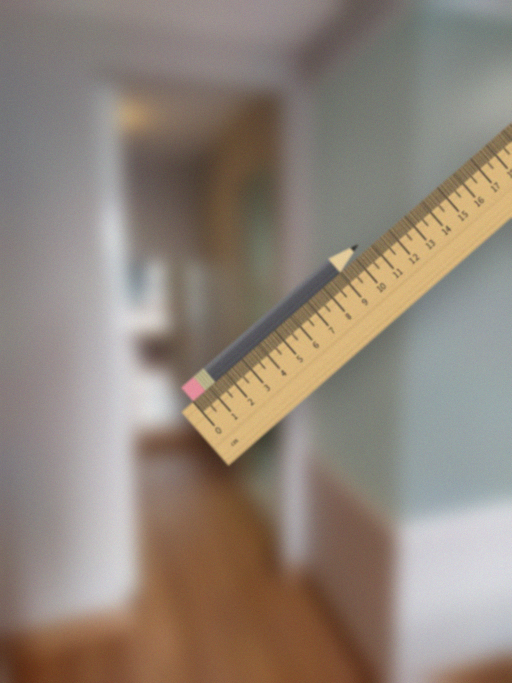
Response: **10.5** cm
